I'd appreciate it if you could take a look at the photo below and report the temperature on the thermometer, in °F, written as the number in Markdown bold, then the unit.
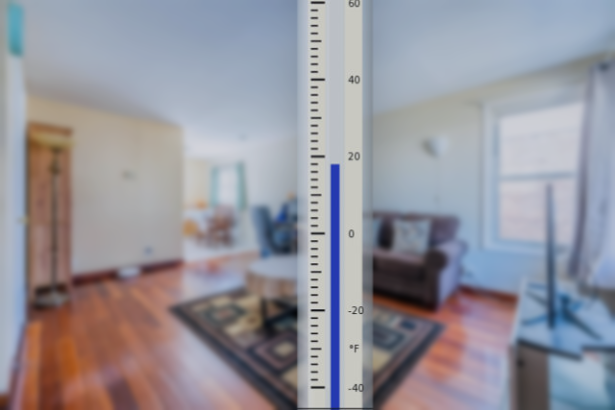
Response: **18** °F
